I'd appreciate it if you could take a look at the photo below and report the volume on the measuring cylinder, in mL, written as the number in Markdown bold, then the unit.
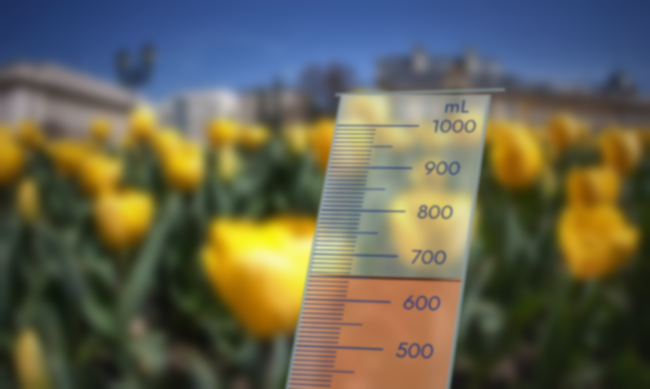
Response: **650** mL
